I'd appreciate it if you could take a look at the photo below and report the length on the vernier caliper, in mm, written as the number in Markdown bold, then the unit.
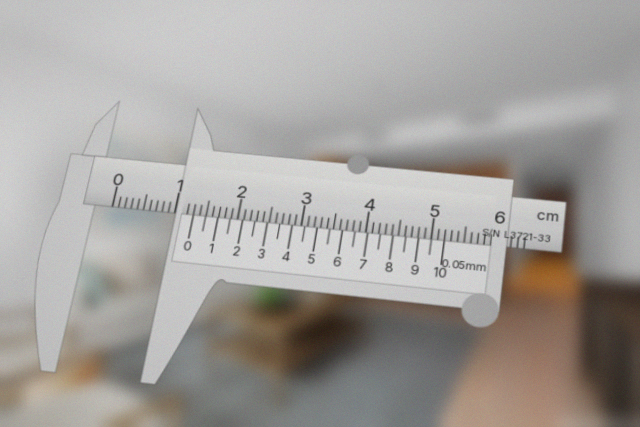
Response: **13.0** mm
